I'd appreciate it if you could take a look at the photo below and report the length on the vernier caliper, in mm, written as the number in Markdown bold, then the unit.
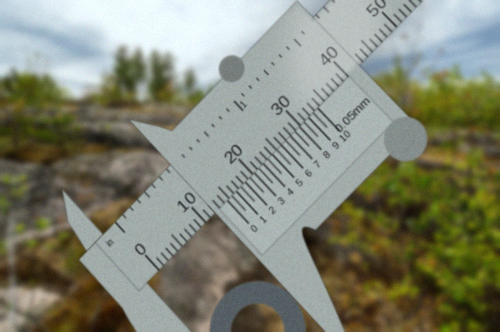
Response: **14.6** mm
